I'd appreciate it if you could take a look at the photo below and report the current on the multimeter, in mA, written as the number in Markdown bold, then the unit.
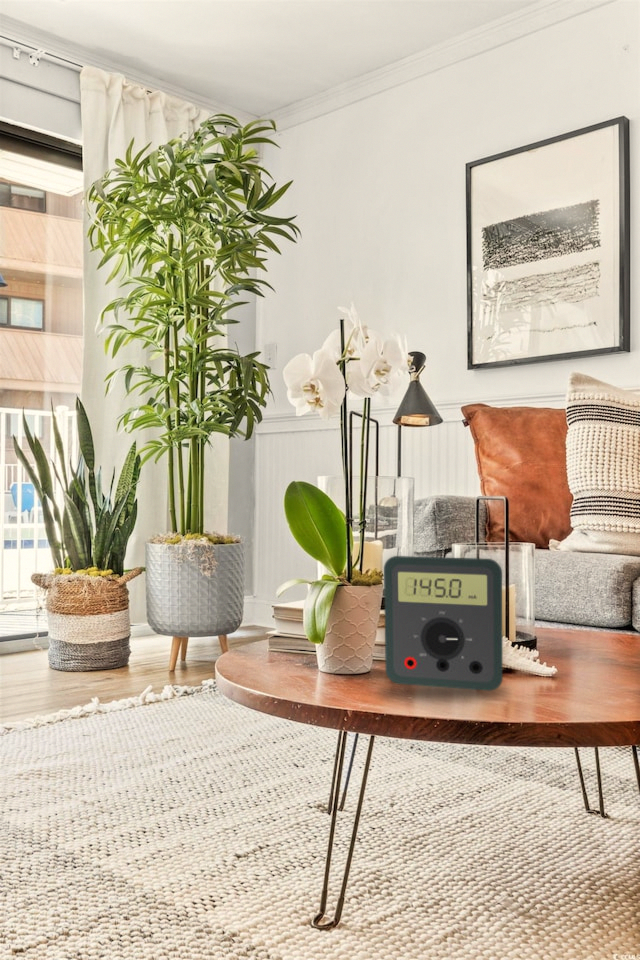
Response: **145.0** mA
